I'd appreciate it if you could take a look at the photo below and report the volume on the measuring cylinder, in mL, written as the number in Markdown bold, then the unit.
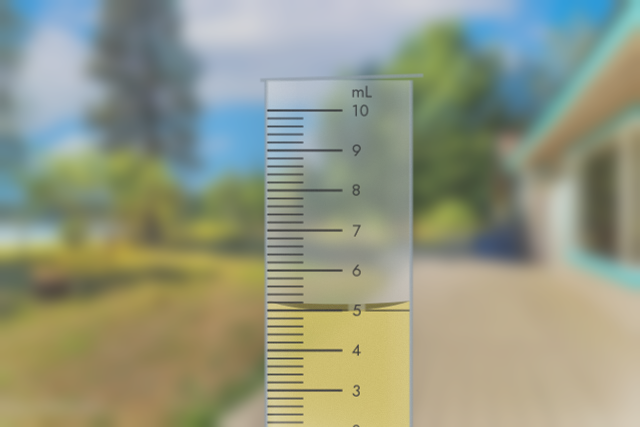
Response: **5** mL
